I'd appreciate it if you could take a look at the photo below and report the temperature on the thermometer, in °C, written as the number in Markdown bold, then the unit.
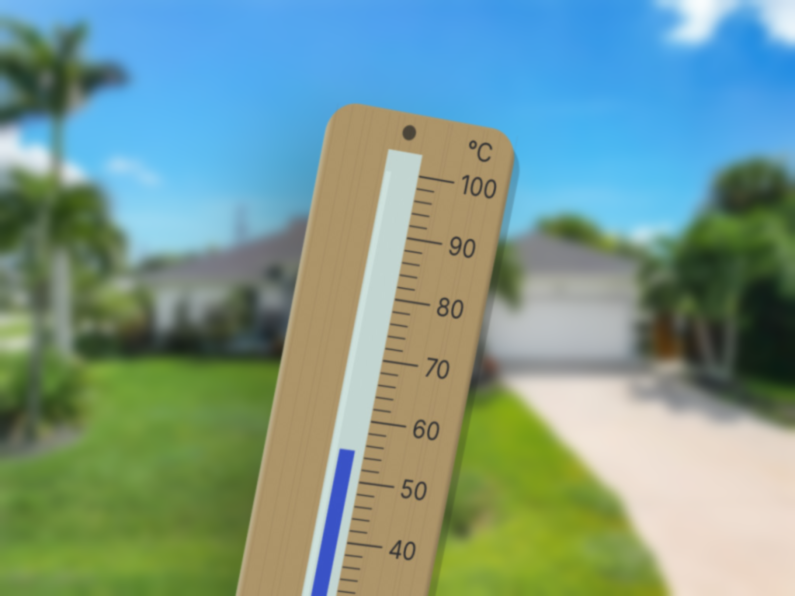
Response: **55** °C
